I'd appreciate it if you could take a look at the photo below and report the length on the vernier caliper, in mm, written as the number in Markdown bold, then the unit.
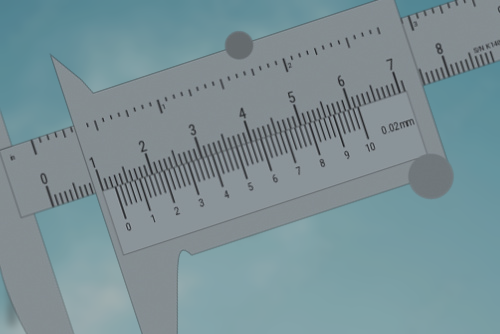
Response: **12.5** mm
